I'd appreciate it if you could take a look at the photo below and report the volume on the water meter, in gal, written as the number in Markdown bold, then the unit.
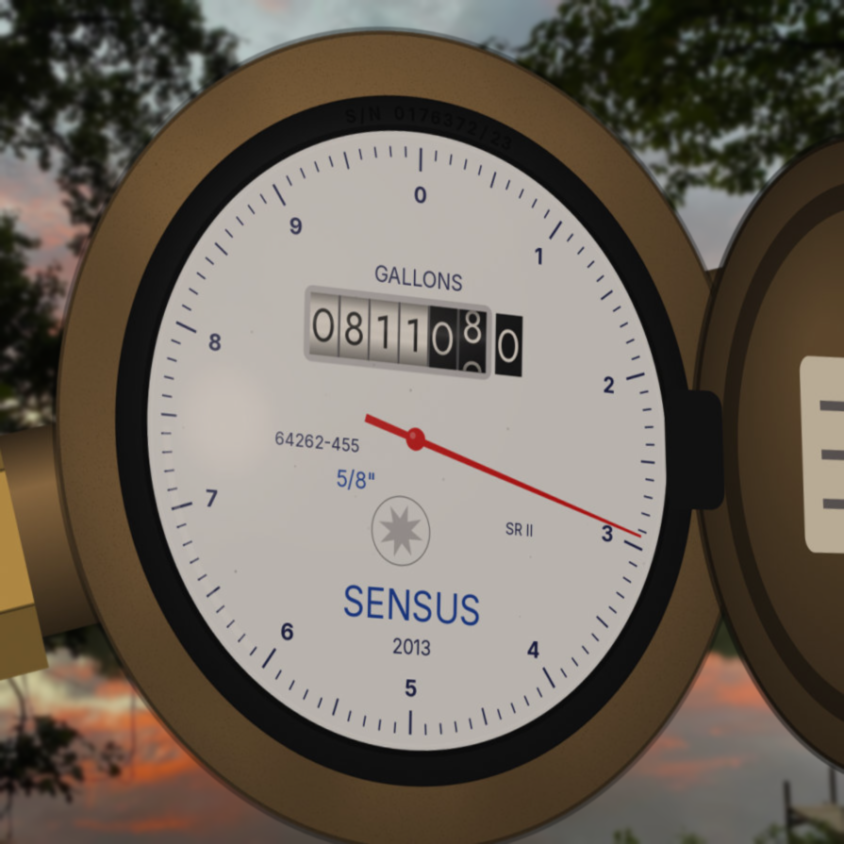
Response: **811082.9** gal
